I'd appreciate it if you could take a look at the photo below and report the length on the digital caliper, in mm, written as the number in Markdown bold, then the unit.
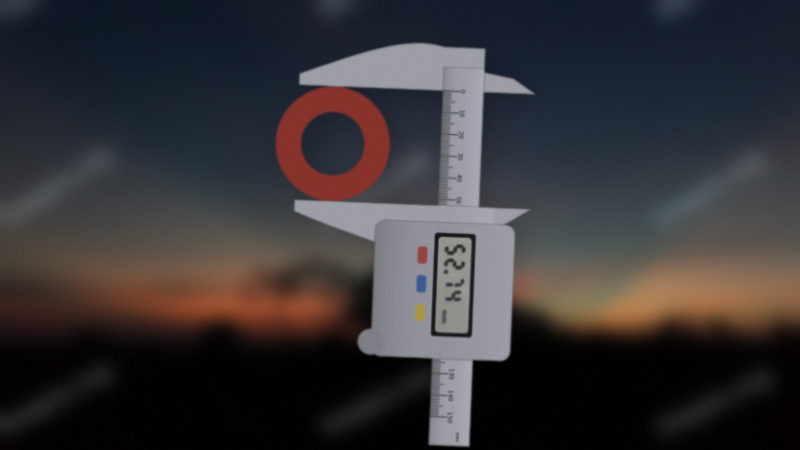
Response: **52.74** mm
